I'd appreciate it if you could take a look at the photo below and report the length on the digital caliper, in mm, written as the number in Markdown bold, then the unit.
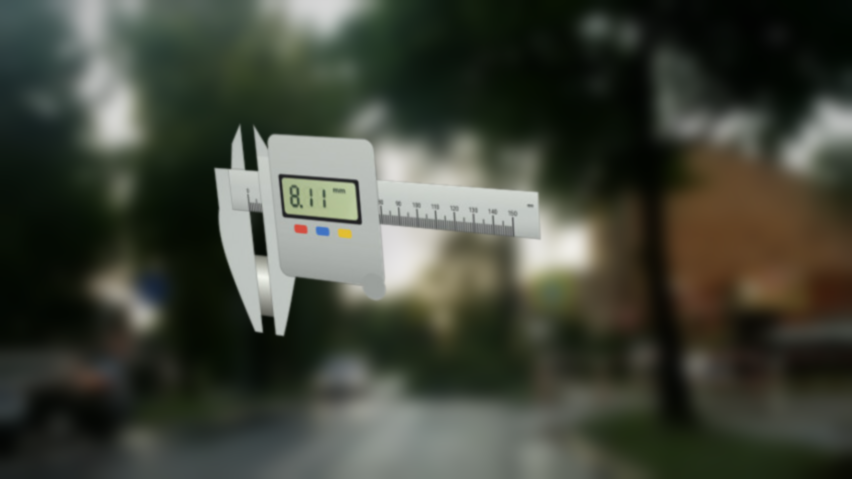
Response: **8.11** mm
